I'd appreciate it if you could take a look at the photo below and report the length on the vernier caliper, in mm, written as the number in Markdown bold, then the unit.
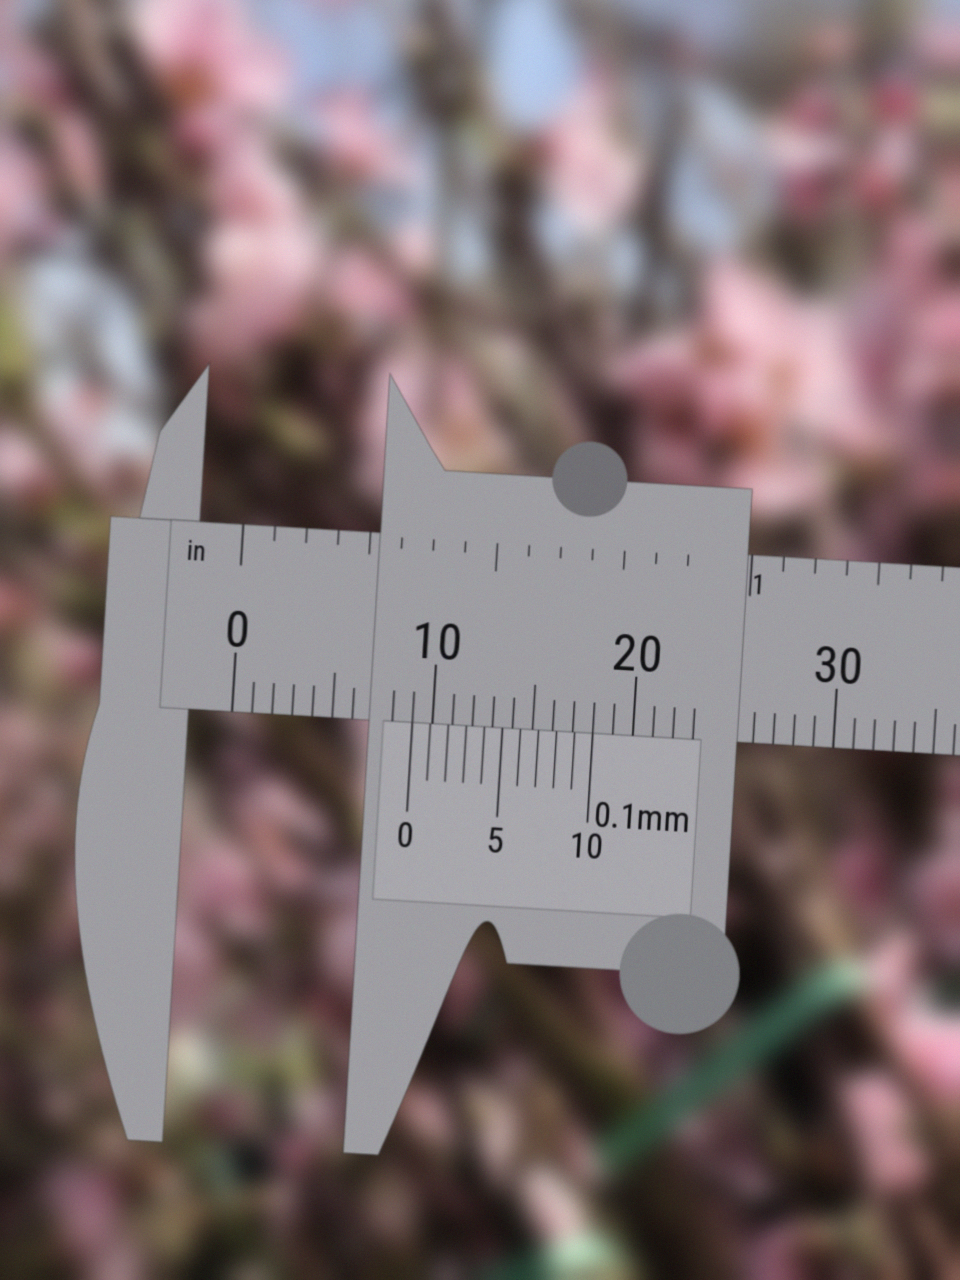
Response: **9.0** mm
